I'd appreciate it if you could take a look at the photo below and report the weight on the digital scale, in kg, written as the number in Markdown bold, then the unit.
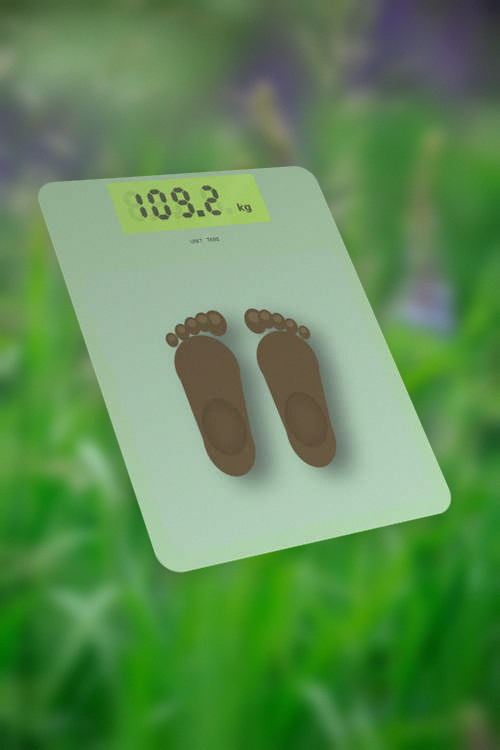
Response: **109.2** kg
